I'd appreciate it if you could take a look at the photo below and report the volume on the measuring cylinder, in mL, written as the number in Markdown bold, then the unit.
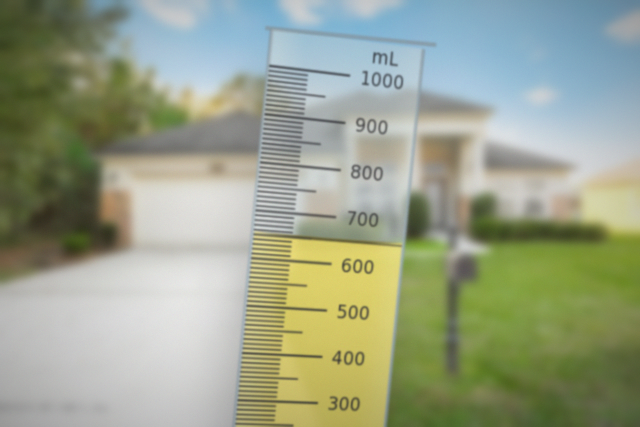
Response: **650** mL
